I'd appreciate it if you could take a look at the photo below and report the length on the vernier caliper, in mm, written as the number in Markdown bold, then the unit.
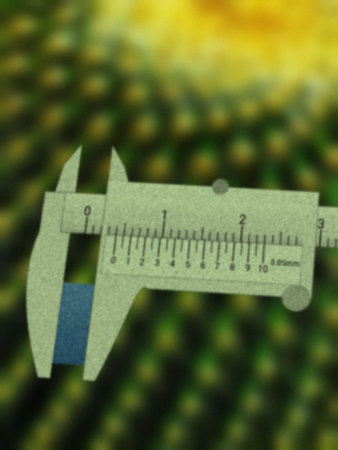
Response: **4.0** mm
